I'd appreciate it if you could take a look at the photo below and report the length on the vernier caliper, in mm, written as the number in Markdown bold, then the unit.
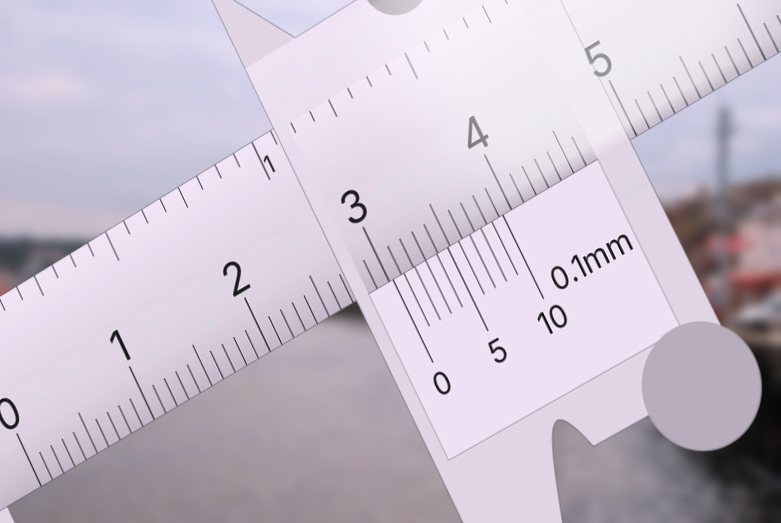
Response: **30.3** mm
